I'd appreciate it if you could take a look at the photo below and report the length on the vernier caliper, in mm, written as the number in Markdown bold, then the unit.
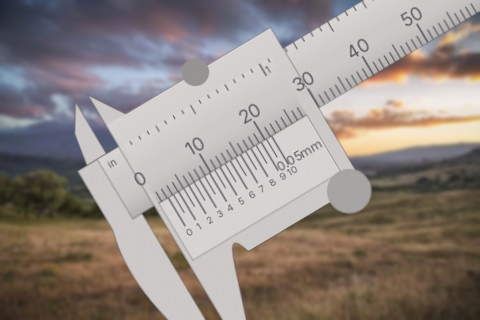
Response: **2.2** mm
